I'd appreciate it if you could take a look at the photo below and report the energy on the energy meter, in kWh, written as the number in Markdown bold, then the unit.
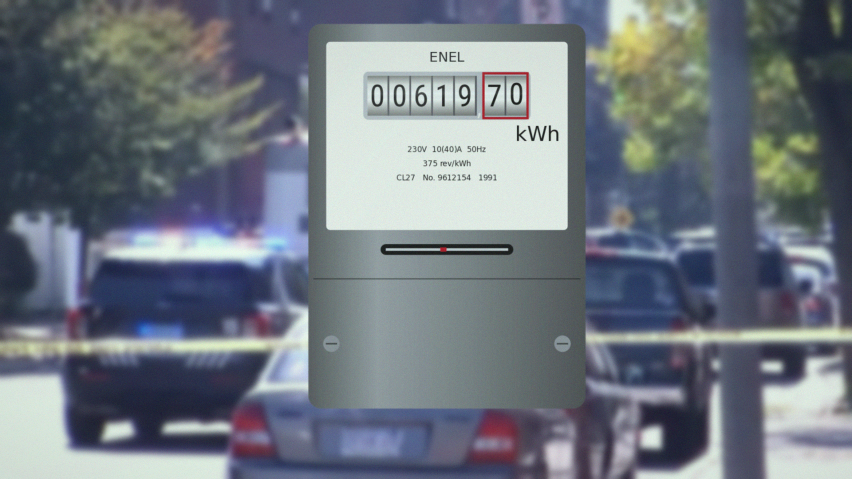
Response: **619.70** kWh
